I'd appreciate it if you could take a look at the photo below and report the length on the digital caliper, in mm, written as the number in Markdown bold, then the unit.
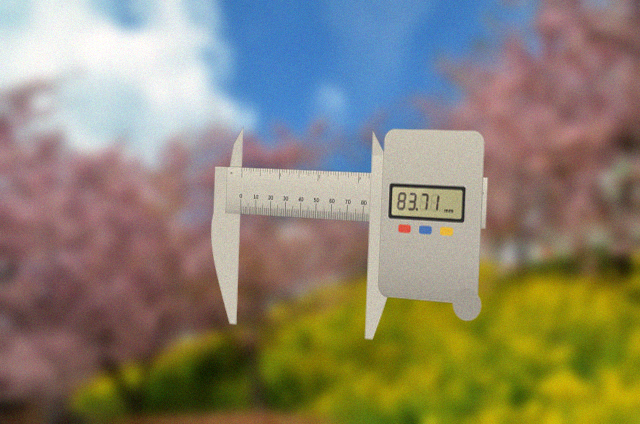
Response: **83.71** mm
